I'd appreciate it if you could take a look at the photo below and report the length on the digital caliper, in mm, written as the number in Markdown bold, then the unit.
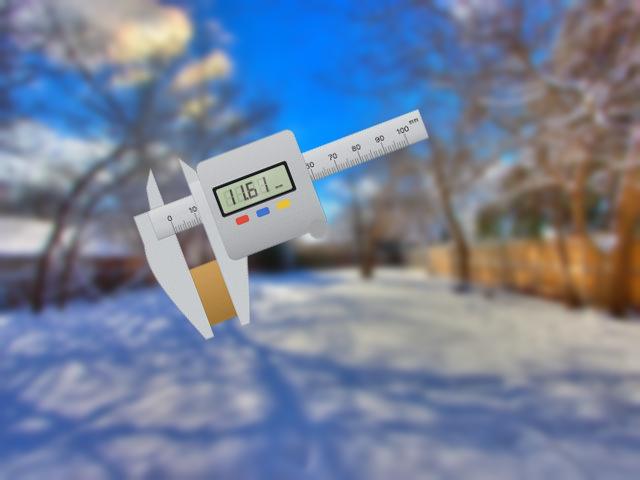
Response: **11.61** mm
